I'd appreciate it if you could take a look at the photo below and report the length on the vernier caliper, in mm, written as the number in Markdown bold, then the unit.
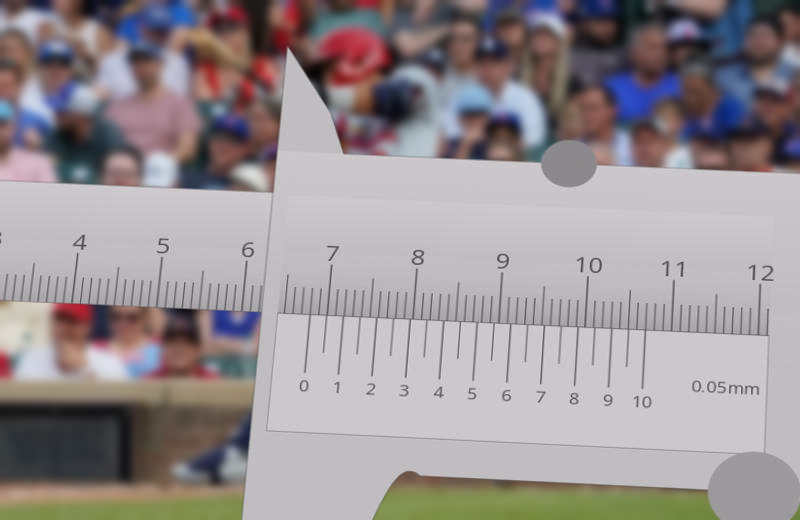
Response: **68.0** mm
